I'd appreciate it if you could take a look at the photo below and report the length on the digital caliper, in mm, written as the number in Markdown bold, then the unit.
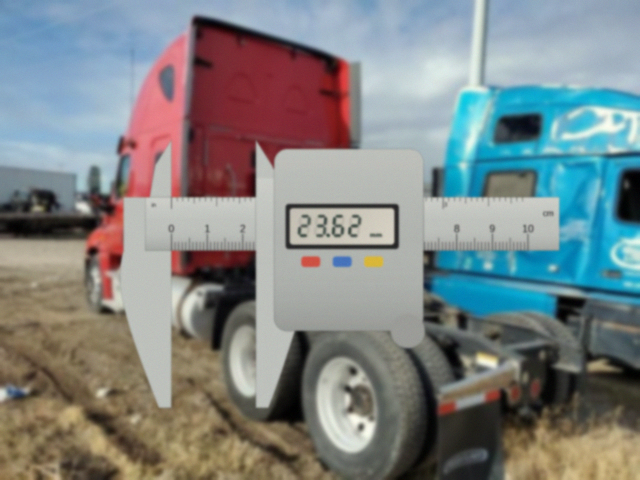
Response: **23.62** mm
